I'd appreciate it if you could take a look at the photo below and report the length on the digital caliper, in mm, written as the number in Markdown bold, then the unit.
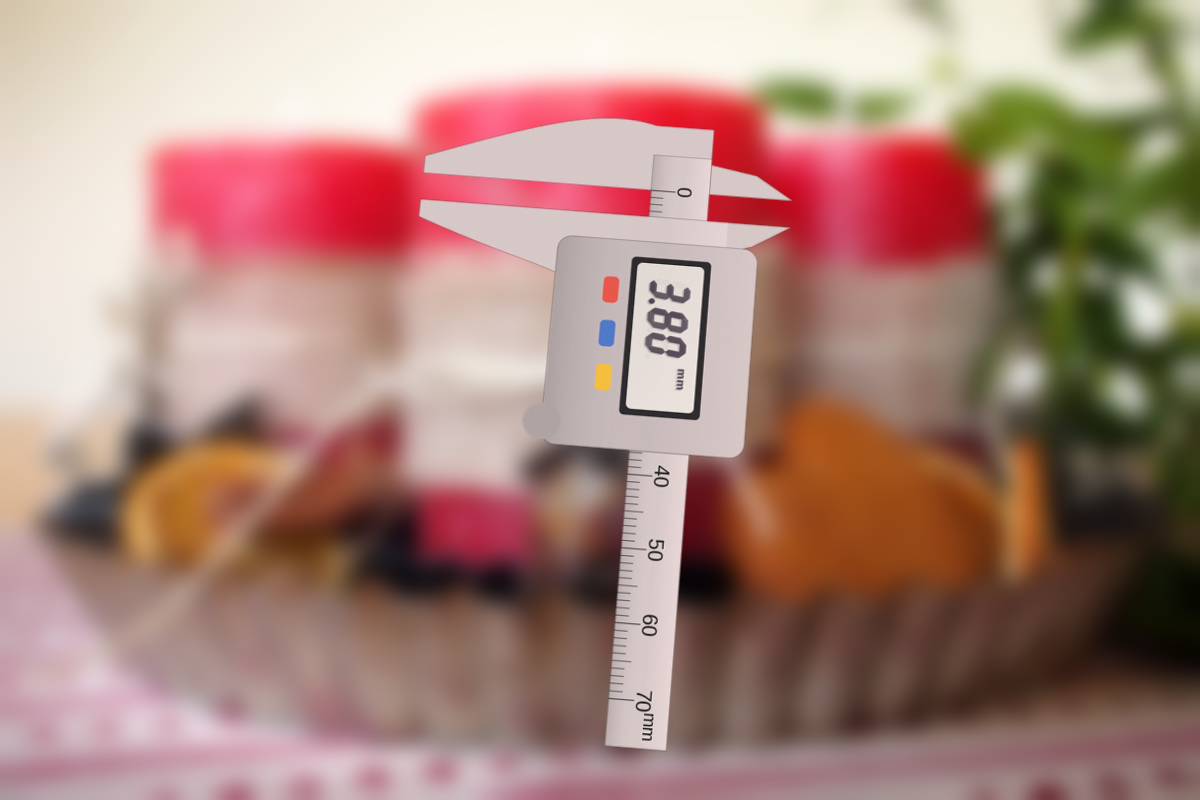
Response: **3.80** mm
